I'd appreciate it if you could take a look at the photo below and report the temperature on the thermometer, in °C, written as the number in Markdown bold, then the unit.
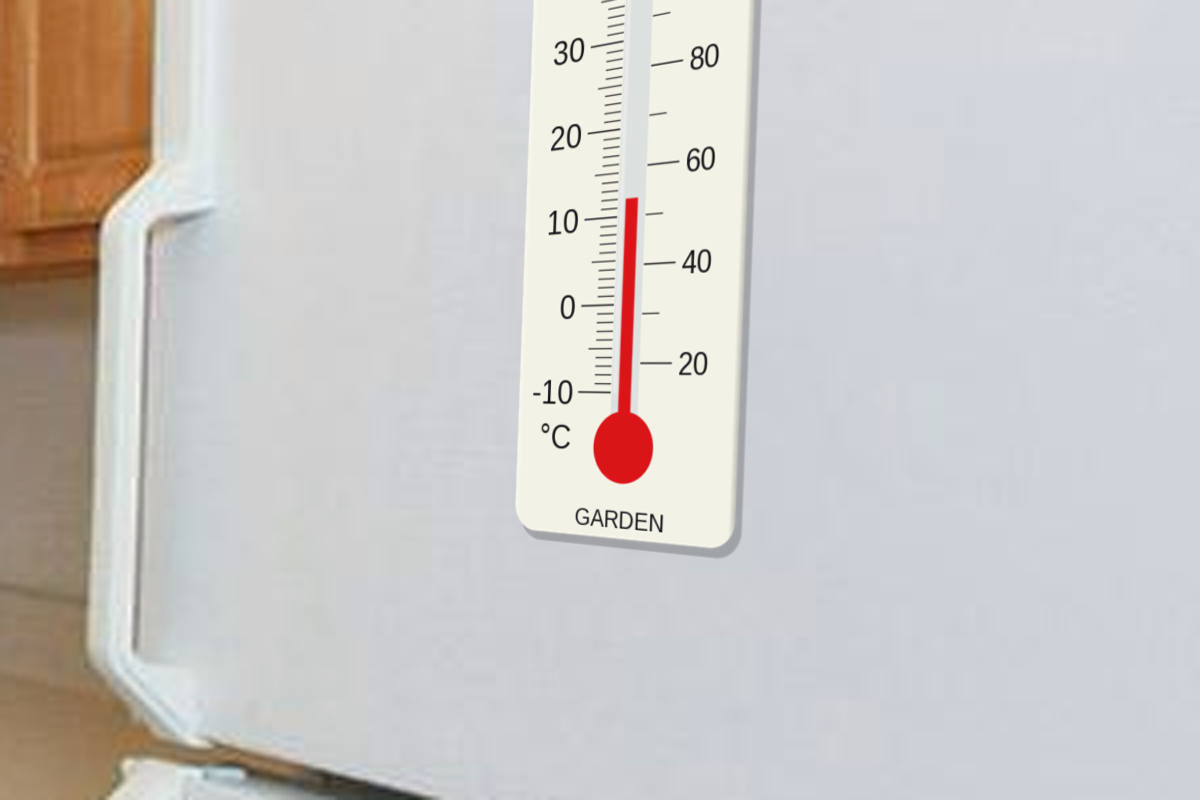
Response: **12** °C
